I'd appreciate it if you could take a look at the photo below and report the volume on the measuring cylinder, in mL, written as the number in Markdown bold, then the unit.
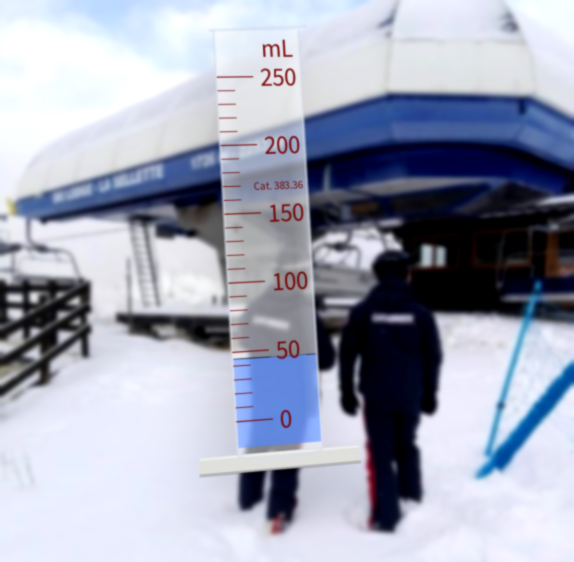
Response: **45** mL
